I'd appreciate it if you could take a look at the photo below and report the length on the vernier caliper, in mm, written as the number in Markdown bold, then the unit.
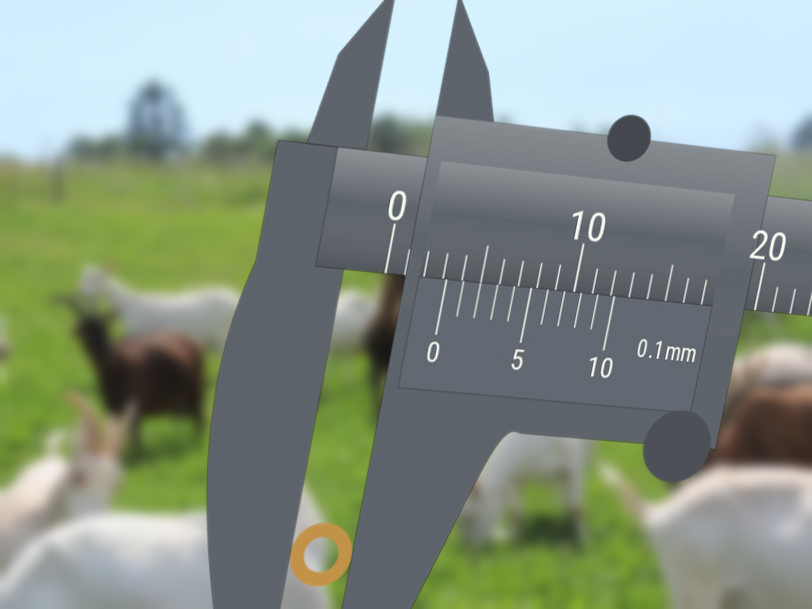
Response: **3.2** mm
